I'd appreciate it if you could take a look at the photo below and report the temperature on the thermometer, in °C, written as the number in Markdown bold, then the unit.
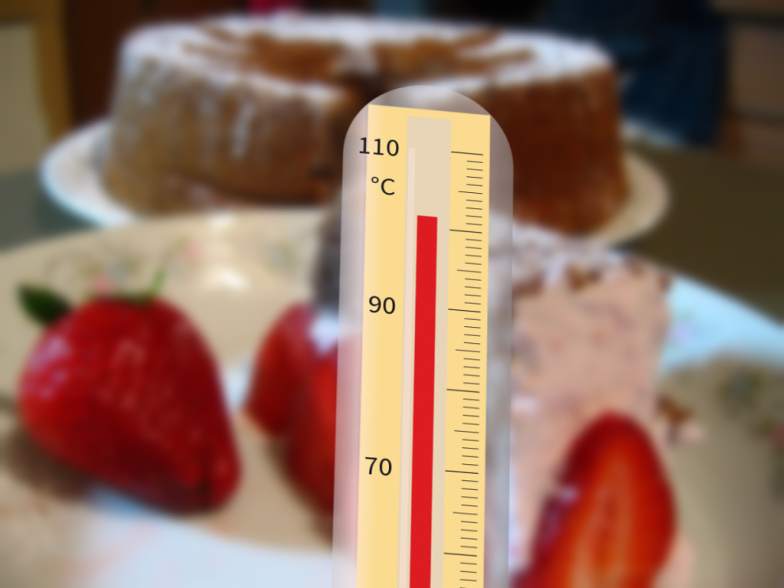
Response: **101.5** °C
